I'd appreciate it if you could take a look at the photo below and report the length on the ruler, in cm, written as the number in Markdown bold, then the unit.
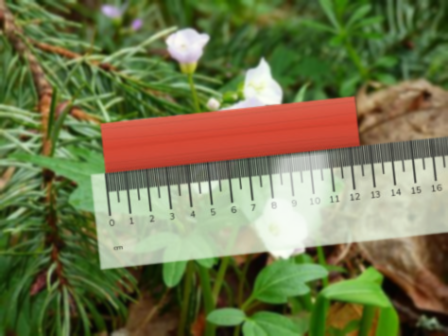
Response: **12.5** cm
